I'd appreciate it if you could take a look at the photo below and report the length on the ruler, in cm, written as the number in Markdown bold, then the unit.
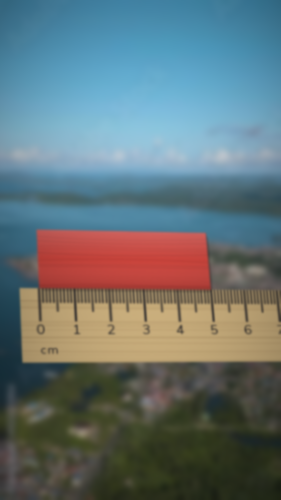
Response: **5** cm
